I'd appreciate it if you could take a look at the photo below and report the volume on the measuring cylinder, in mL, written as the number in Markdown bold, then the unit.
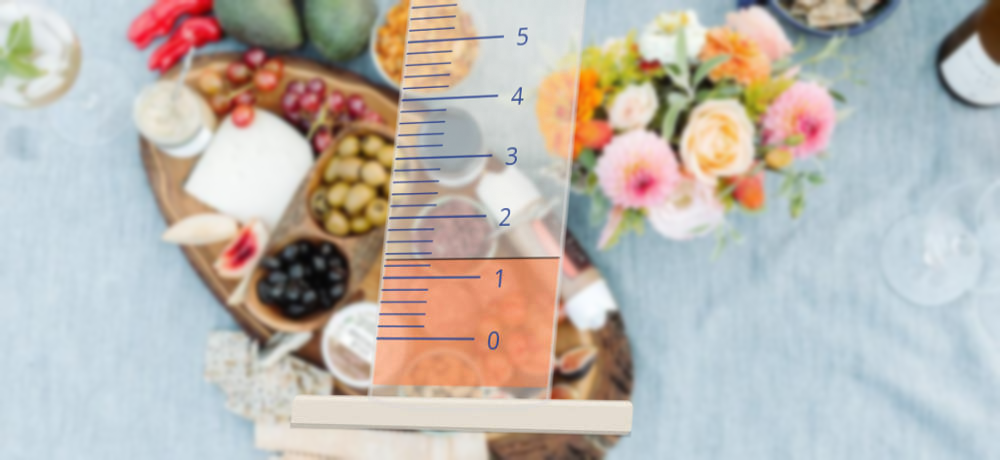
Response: **1.3** mL
